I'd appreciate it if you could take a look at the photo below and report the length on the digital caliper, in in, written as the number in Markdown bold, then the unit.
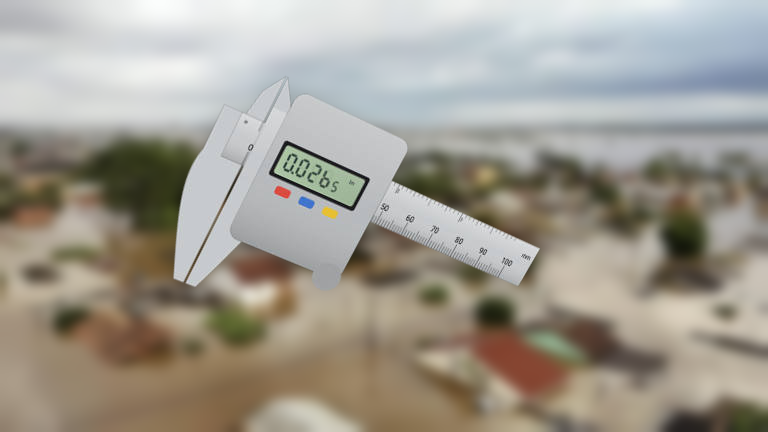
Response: **0.0265** in
